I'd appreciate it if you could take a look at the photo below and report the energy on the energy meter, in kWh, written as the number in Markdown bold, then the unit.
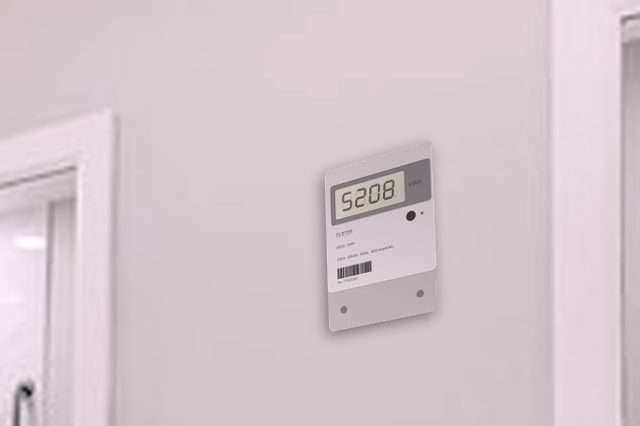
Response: **5208** kWh
